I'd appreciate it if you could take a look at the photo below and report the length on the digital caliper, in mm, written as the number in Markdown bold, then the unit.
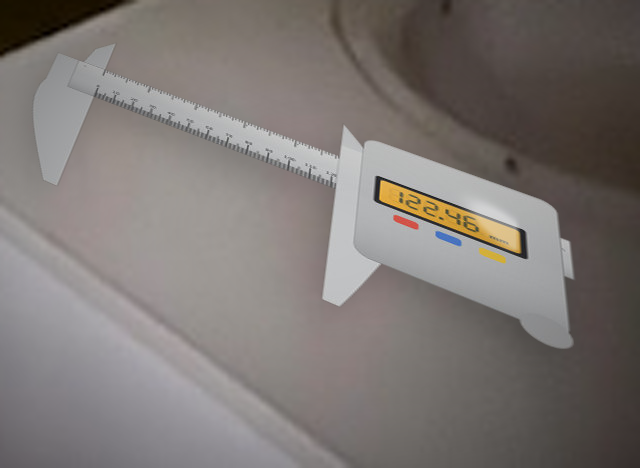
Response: **122.46** mm
